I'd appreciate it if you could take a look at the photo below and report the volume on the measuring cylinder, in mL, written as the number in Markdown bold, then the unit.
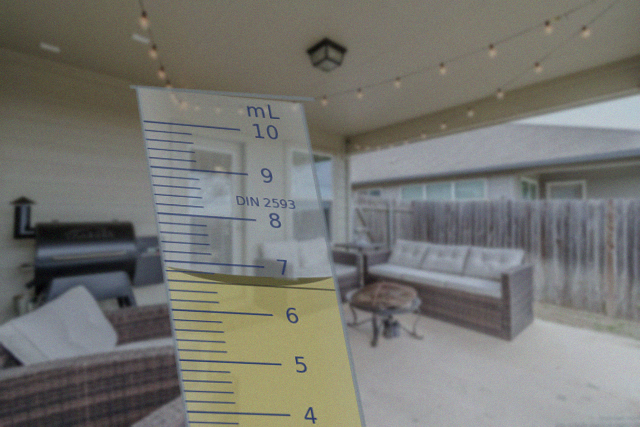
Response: **6.6** mL
